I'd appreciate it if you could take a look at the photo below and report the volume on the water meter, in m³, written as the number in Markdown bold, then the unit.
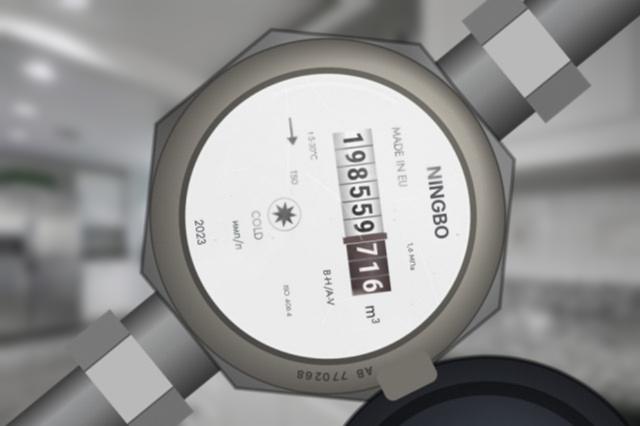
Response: **198559.716** m³
